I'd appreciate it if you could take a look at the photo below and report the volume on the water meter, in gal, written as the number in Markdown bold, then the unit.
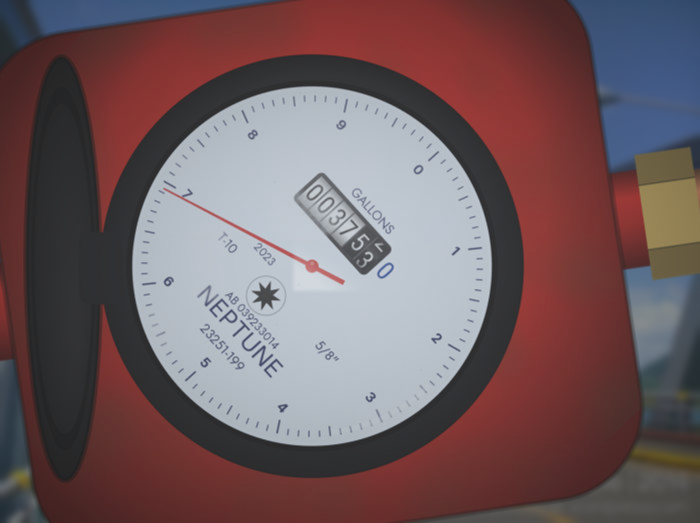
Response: **37526.9** gal
